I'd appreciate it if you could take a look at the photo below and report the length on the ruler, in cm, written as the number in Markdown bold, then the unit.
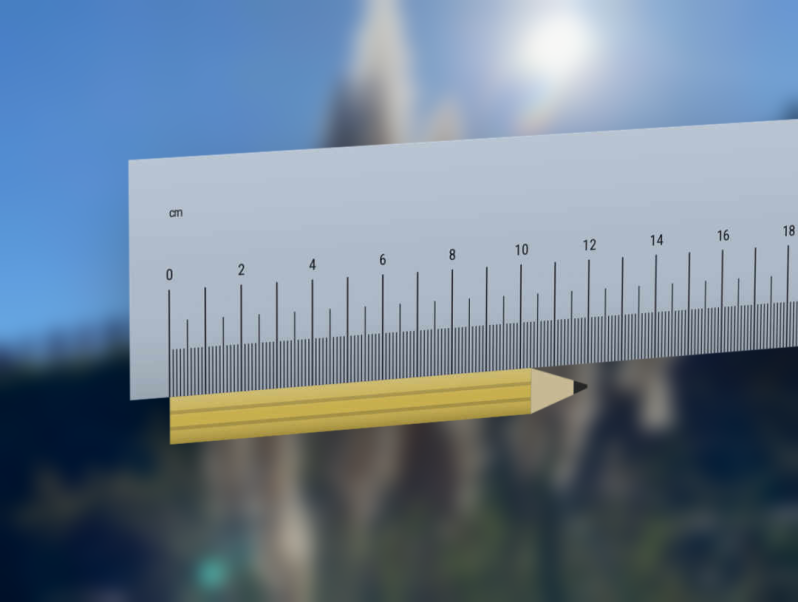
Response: **12** cm
